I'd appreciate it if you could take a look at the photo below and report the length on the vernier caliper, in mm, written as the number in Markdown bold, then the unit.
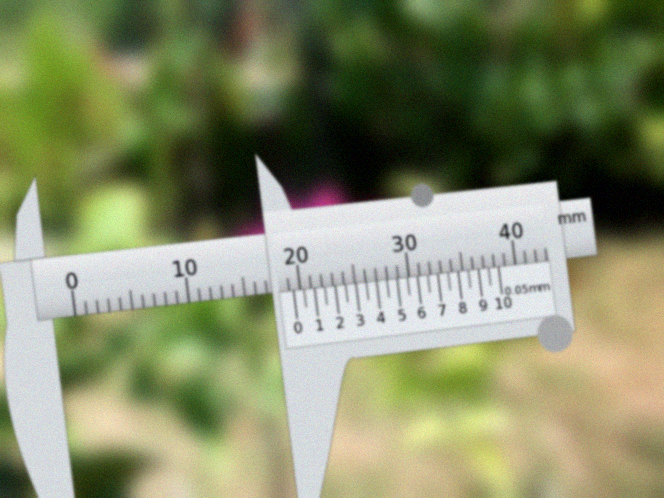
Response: **19.4** mm
